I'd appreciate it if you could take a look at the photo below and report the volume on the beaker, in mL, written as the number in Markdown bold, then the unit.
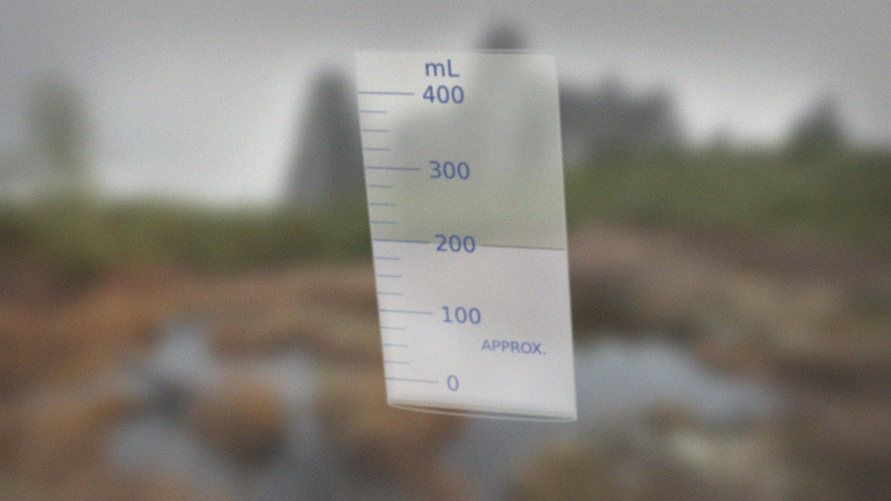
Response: **200** mL
